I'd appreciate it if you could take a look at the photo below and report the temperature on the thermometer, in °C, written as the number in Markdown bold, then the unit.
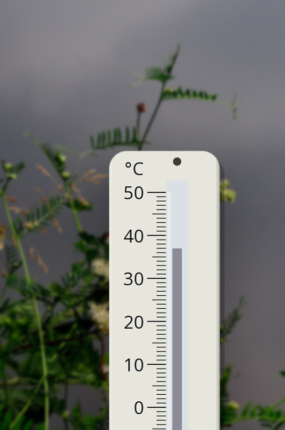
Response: **37** °C
